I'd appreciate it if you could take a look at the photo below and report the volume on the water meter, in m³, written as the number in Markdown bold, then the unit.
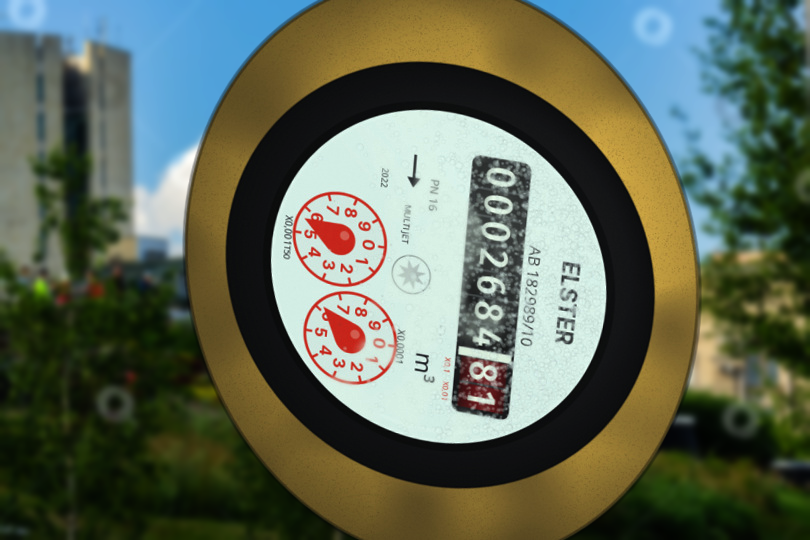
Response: **2684.8156** m³
